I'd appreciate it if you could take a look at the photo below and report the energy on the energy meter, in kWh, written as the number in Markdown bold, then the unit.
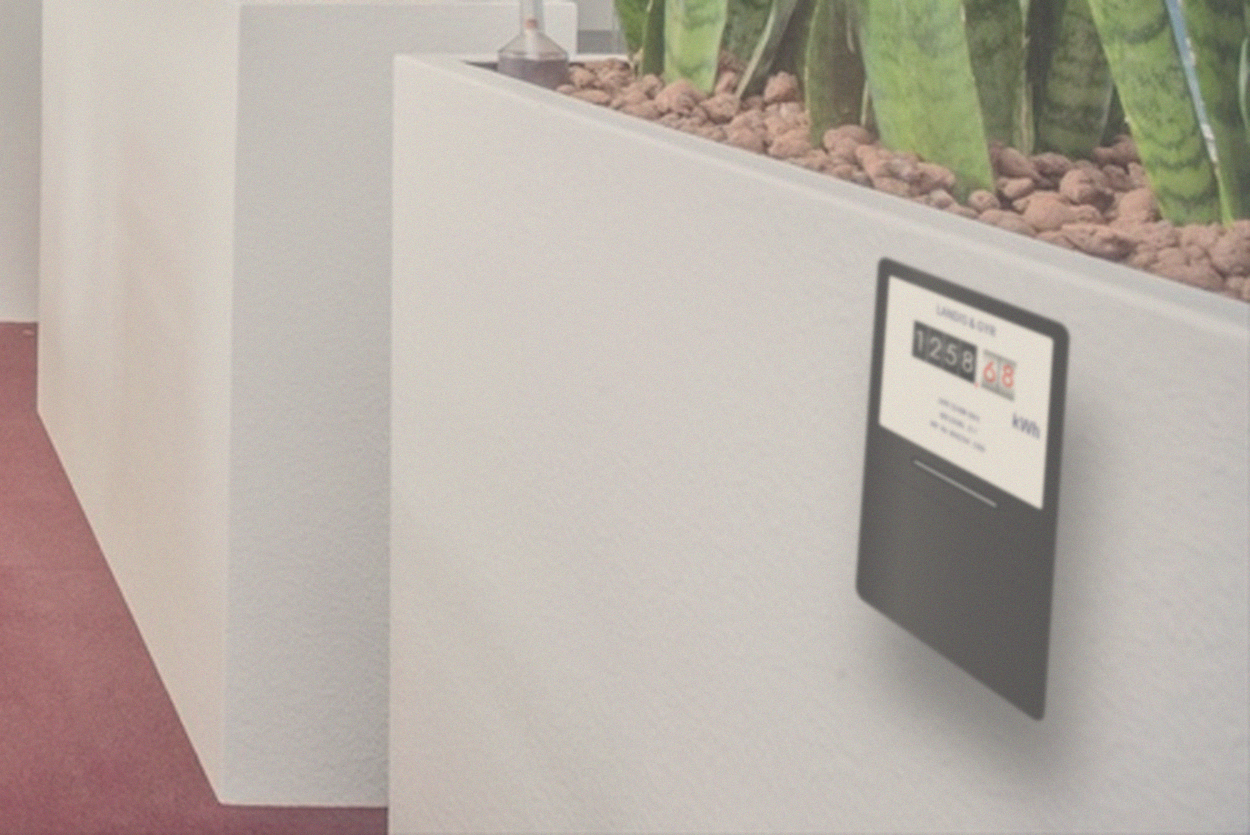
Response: **1258.68** kWh
